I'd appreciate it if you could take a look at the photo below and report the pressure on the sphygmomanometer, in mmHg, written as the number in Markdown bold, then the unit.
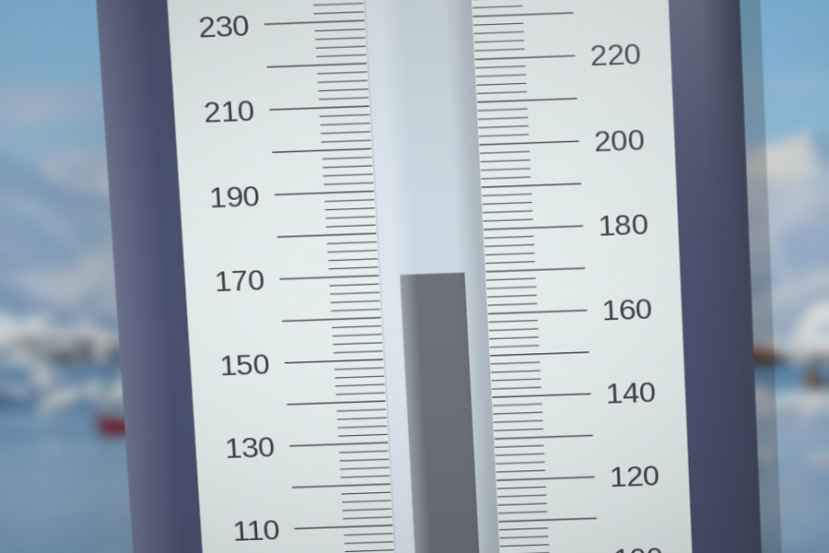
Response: **170** mmHg
